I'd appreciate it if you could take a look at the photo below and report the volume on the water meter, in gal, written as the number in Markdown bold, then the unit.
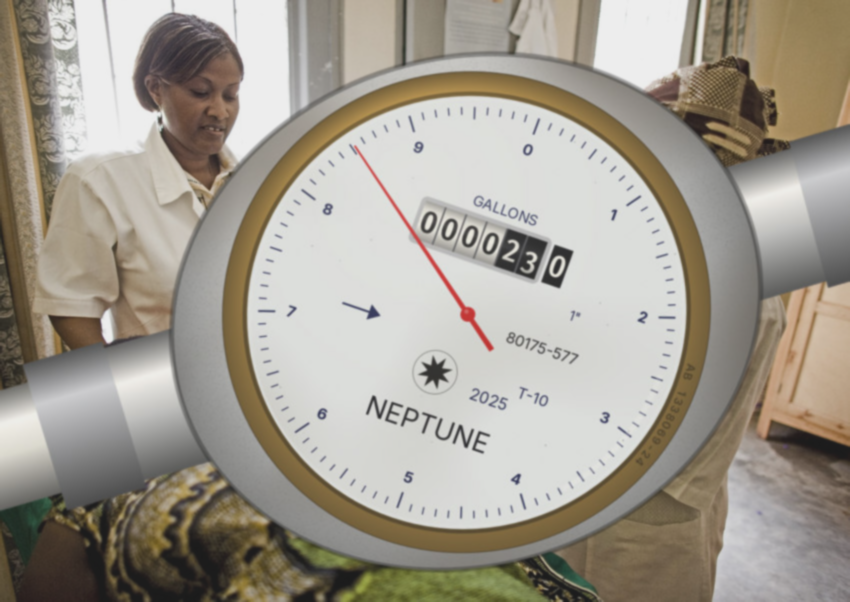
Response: **228.5** gal
